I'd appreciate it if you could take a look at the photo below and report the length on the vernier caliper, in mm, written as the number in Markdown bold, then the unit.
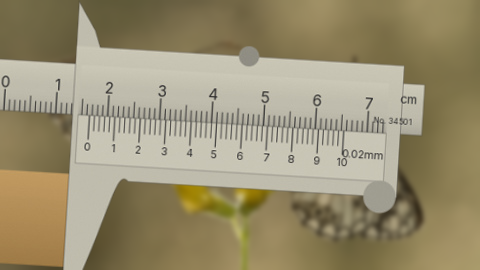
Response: **16.5** mm
